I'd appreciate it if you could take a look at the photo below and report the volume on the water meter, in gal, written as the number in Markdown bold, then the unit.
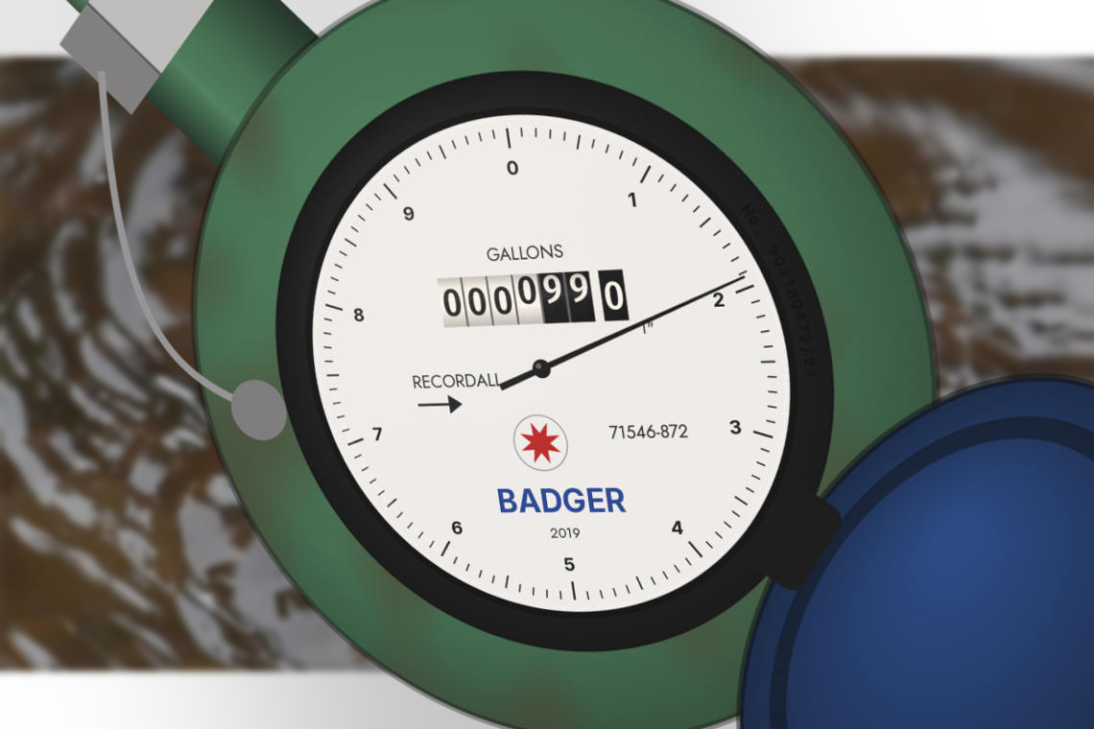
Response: **991.9** gal
